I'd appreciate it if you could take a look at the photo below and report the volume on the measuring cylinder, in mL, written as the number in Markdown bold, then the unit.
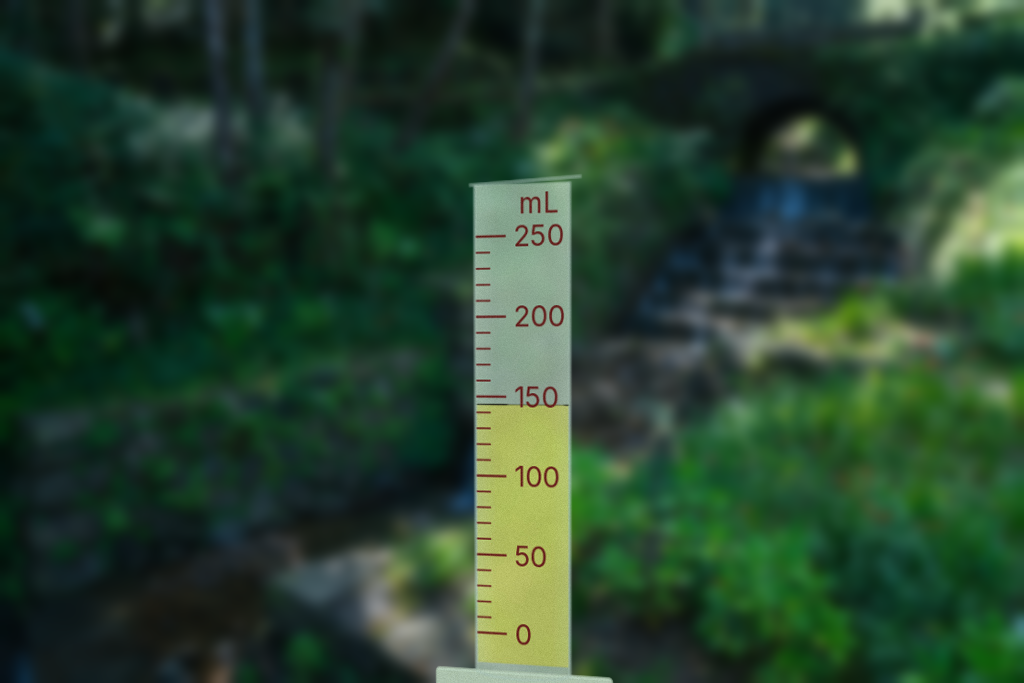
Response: **145** mL
